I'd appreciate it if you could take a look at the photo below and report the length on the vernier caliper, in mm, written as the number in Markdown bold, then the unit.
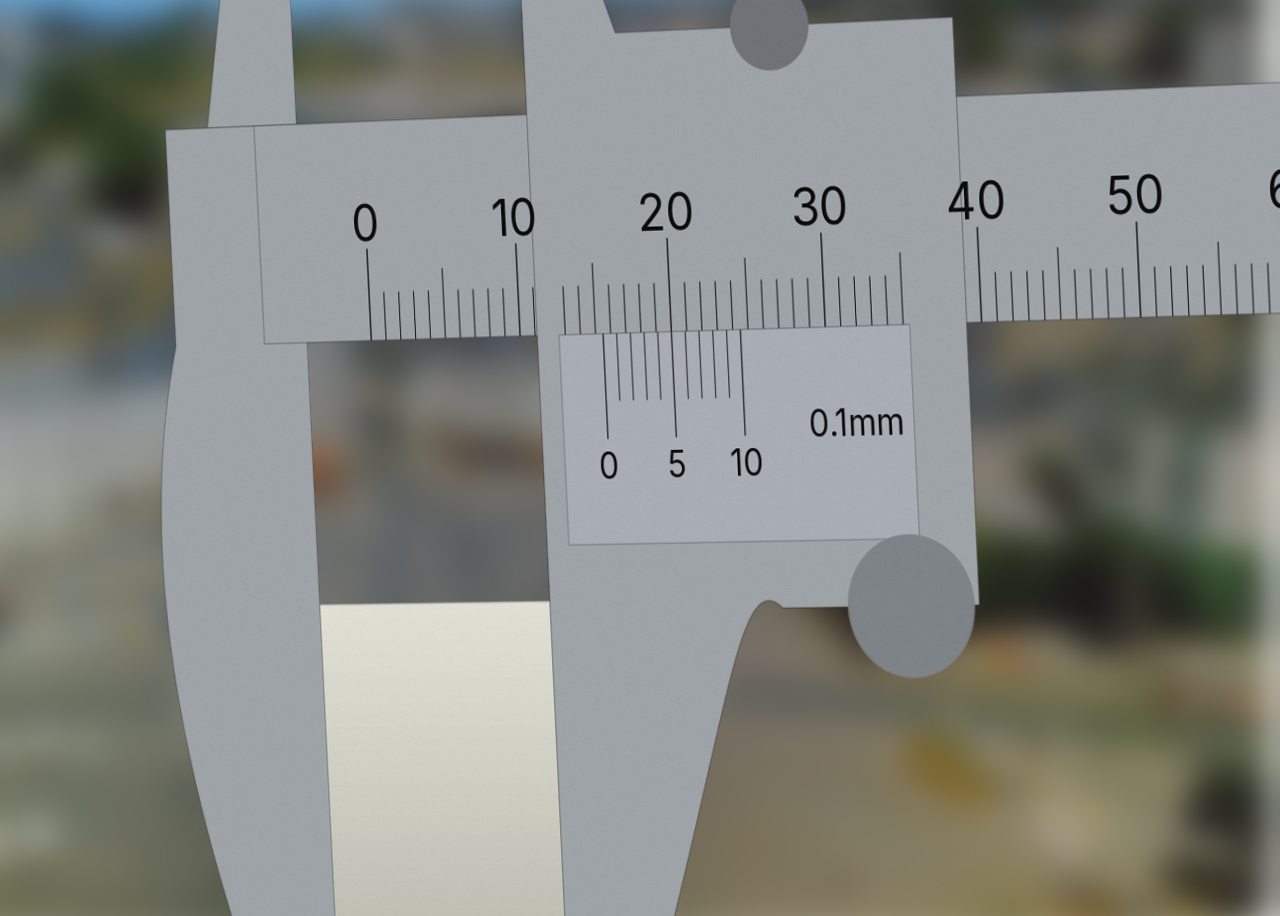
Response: **15.5** mm
